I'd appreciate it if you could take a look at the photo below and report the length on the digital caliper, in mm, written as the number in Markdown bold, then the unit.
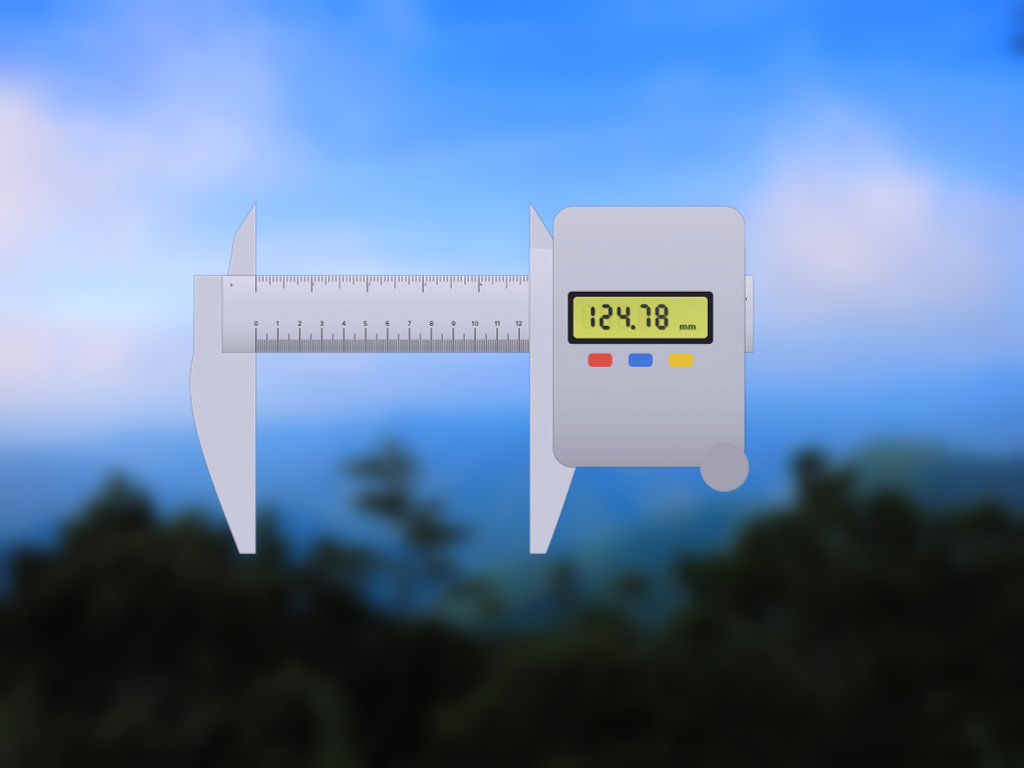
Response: **124.78** mm
